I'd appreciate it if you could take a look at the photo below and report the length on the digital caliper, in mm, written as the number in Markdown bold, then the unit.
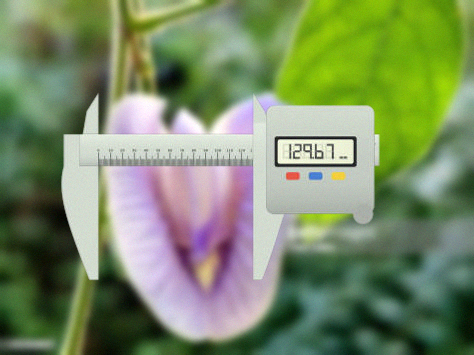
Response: **129.67** mm
